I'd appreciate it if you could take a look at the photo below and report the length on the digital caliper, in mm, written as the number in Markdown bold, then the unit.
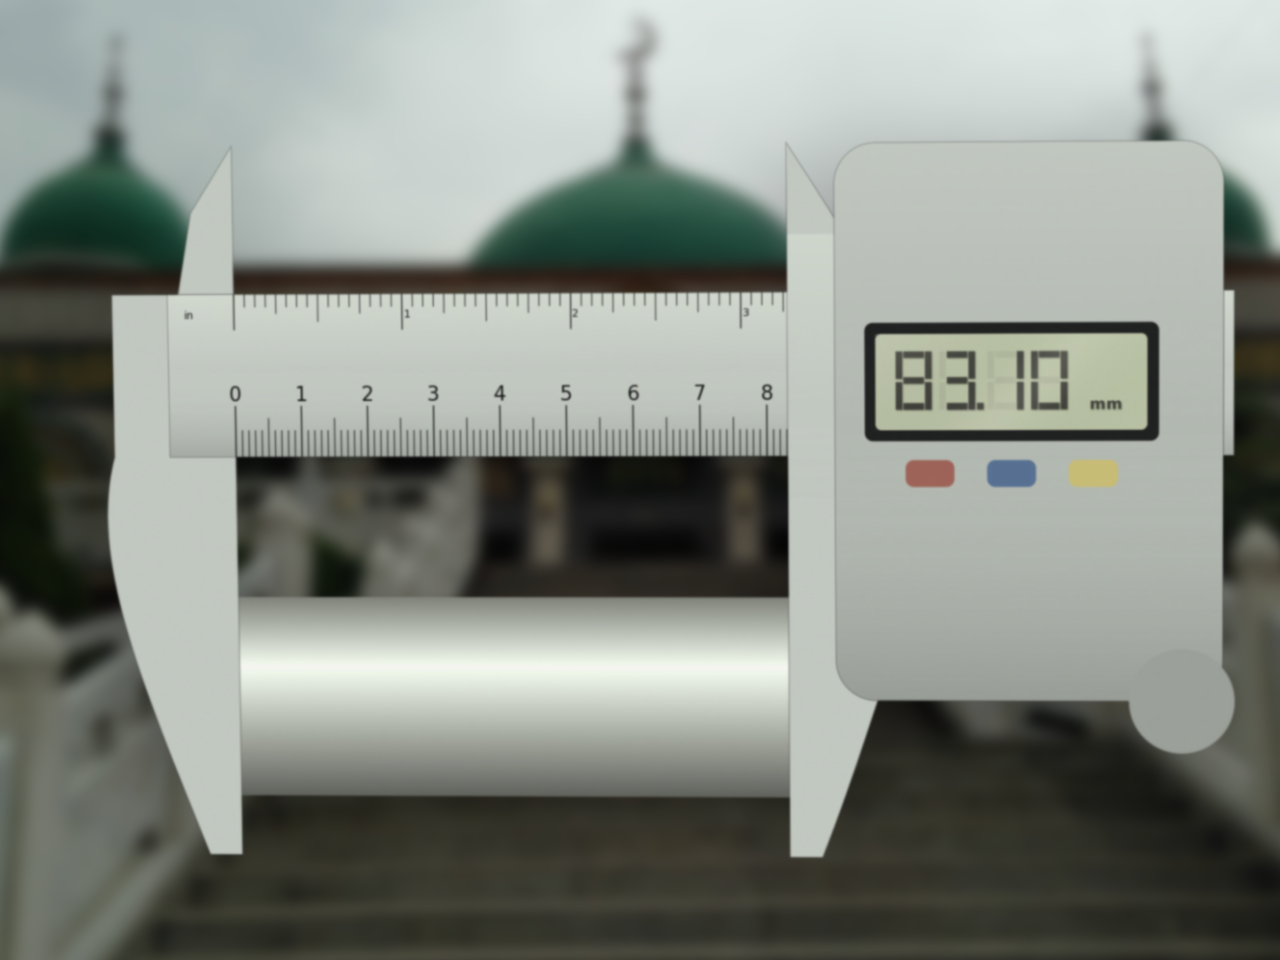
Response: **83.10** mm
